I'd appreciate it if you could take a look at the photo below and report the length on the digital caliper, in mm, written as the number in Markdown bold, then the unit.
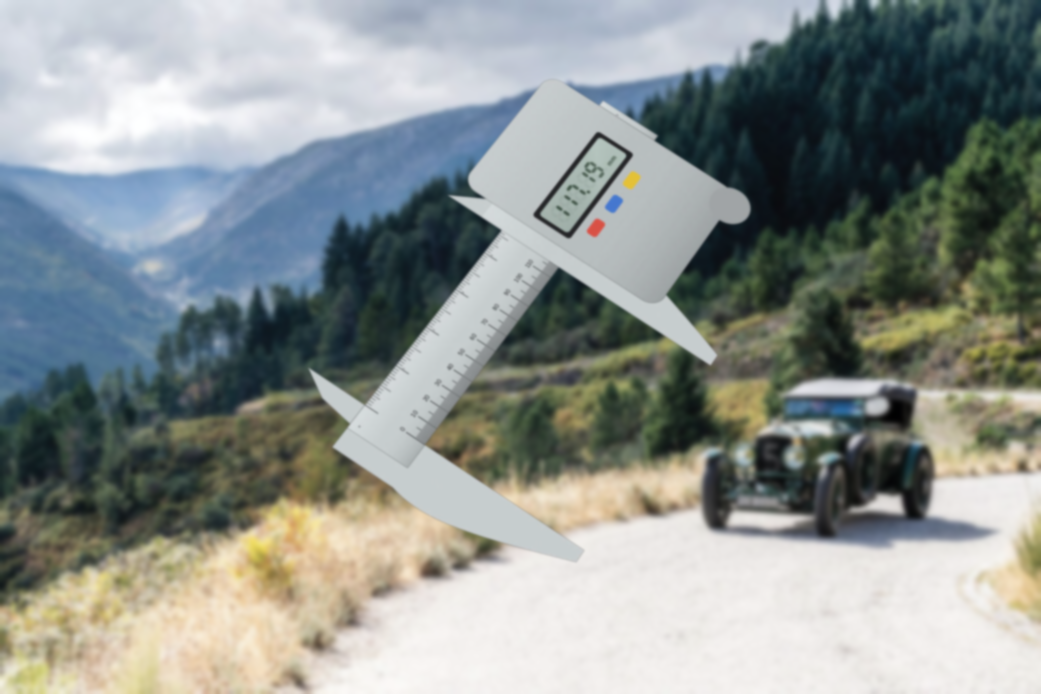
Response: **117.19** mm
